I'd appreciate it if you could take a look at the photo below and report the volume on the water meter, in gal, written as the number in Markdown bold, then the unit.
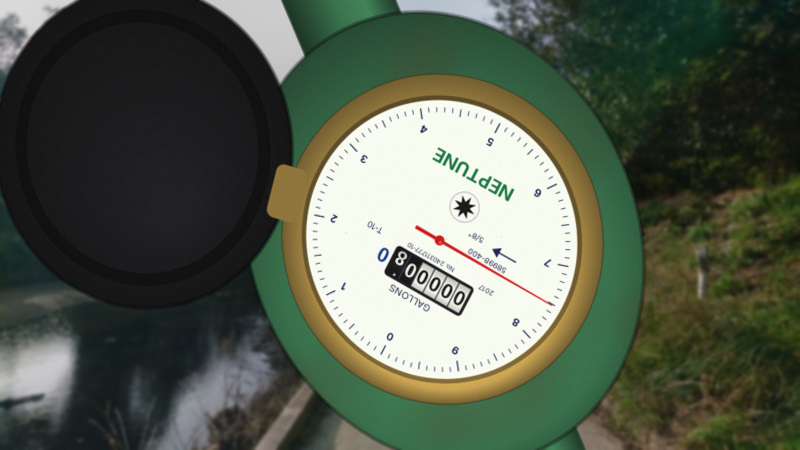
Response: **77.5** gal
